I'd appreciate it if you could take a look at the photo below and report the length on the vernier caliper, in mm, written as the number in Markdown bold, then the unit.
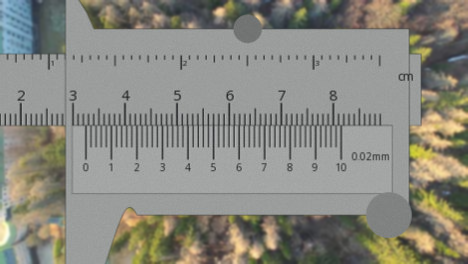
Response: **32.5** mm
